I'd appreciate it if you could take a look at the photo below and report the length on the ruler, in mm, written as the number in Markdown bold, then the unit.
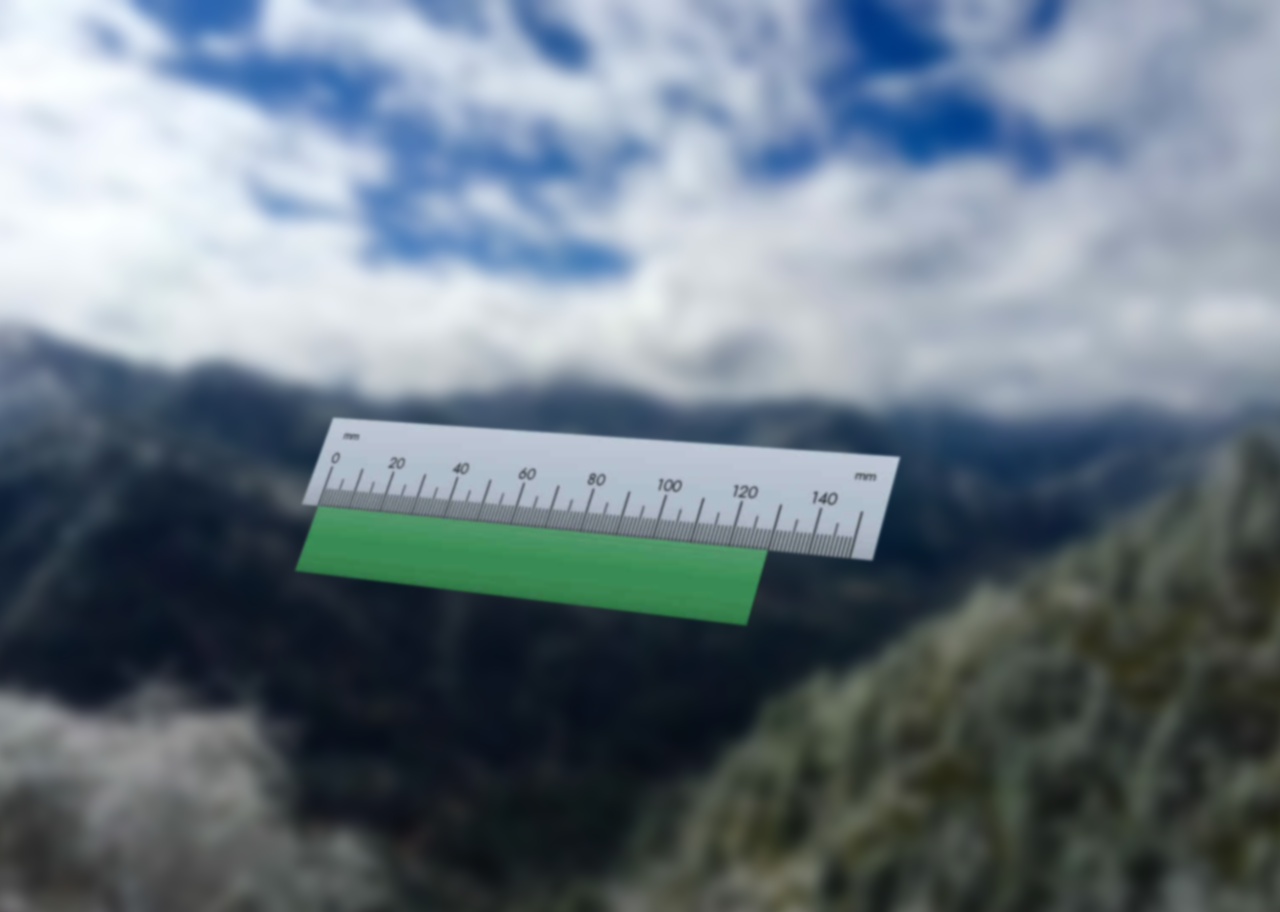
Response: **130** mm
